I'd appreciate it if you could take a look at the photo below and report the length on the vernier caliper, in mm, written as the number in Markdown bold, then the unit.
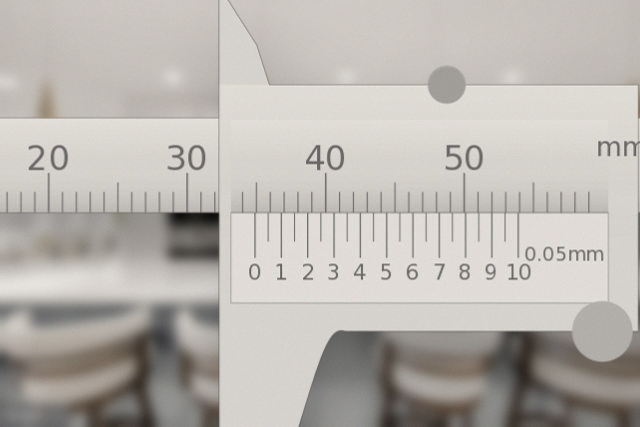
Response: **34.9** mm
